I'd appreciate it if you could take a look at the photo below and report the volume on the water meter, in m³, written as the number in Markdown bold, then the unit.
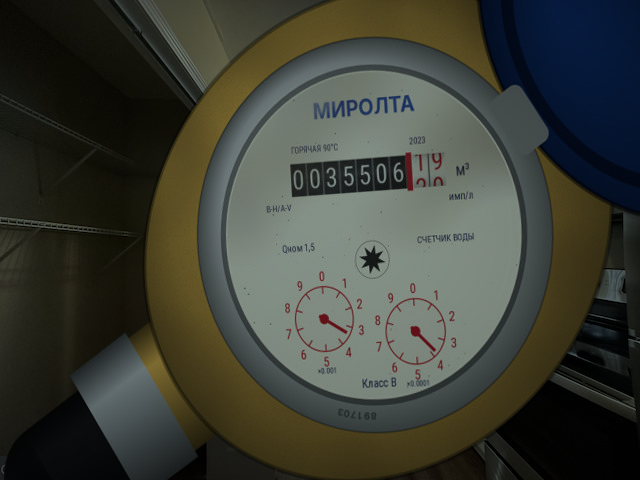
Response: **35506.1933** m³
